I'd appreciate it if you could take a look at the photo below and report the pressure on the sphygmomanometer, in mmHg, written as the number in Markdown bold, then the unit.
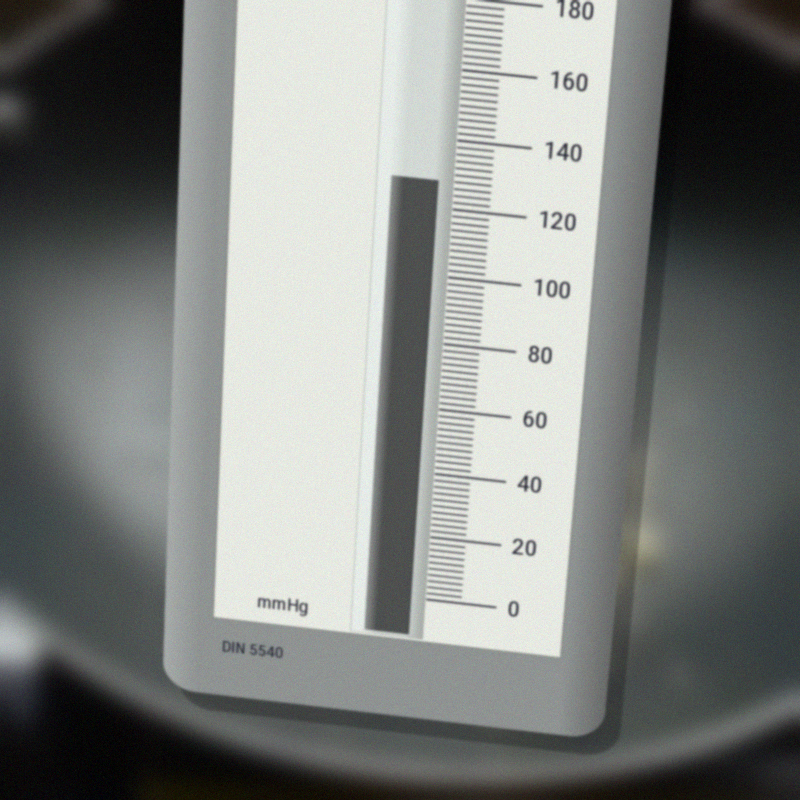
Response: **128** mmHg
